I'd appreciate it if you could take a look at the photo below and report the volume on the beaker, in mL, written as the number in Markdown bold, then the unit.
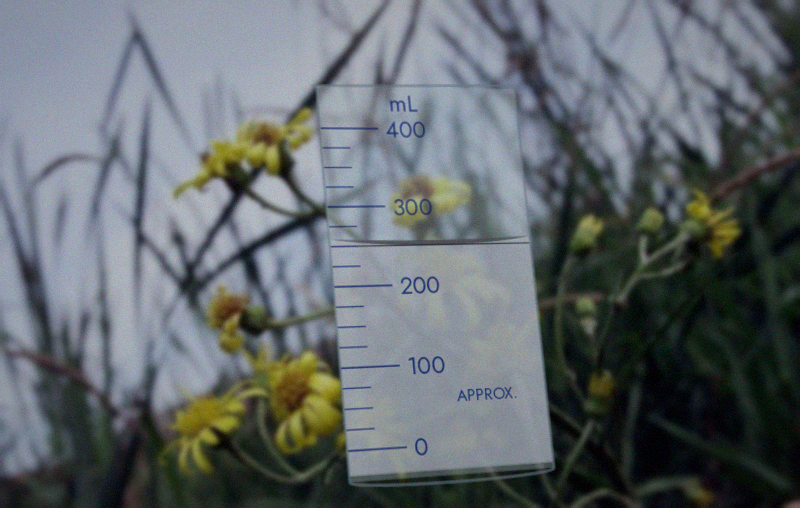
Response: **250** mL
